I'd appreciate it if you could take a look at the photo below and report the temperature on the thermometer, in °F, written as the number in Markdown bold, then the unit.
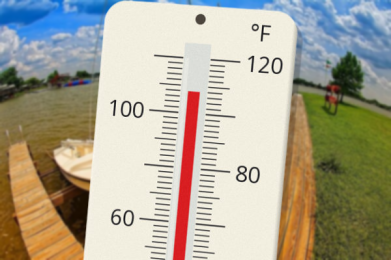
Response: **108** °F
